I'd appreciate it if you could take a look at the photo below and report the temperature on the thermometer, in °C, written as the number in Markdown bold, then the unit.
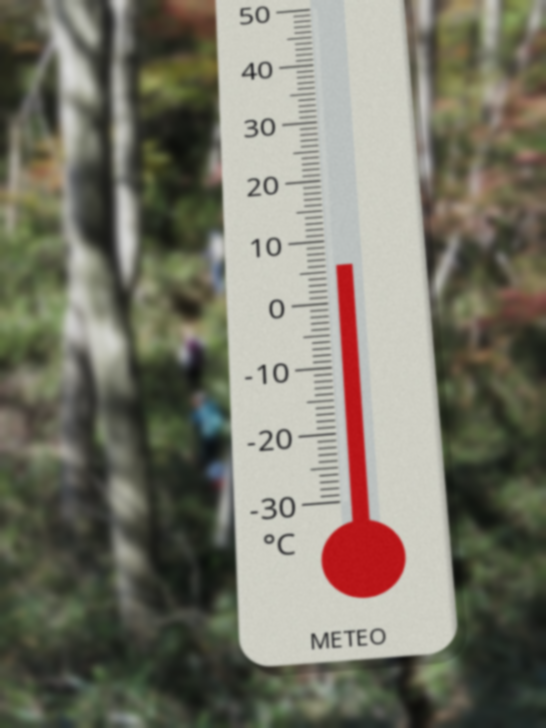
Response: **6** °C
